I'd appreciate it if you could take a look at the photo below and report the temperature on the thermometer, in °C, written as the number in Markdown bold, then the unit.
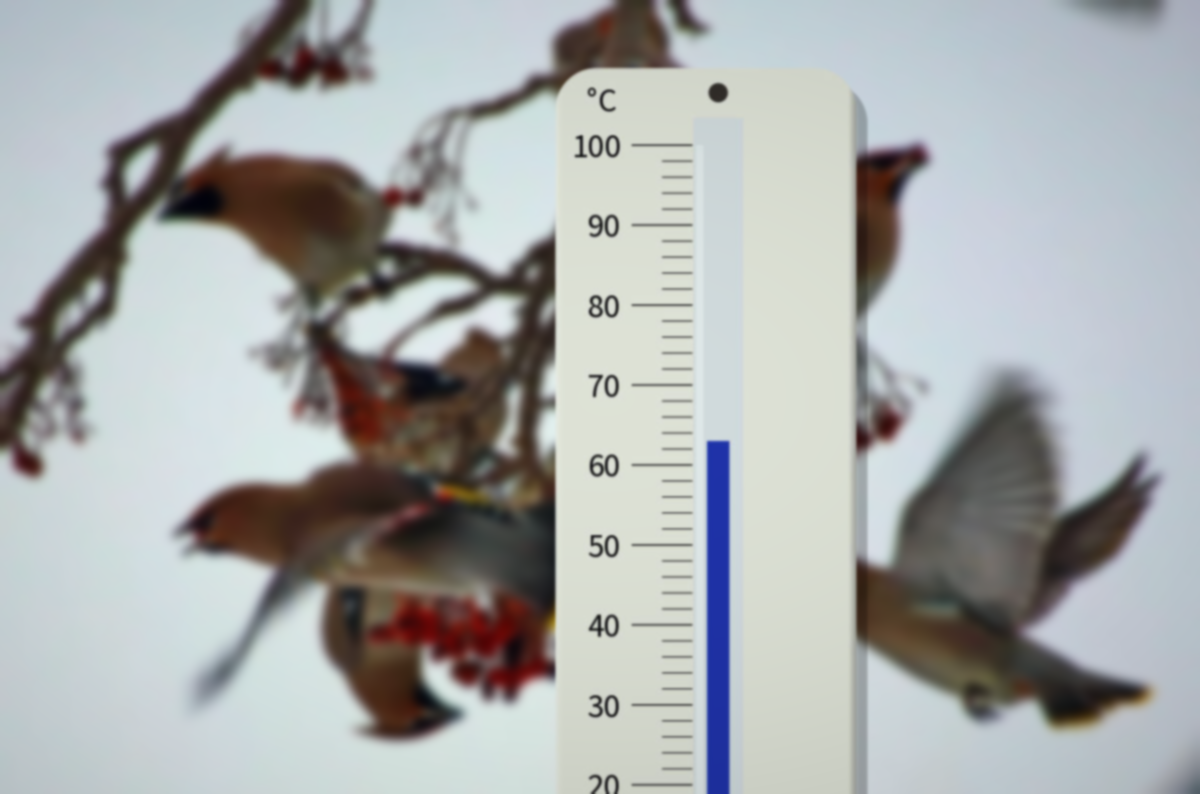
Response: **63** °C
